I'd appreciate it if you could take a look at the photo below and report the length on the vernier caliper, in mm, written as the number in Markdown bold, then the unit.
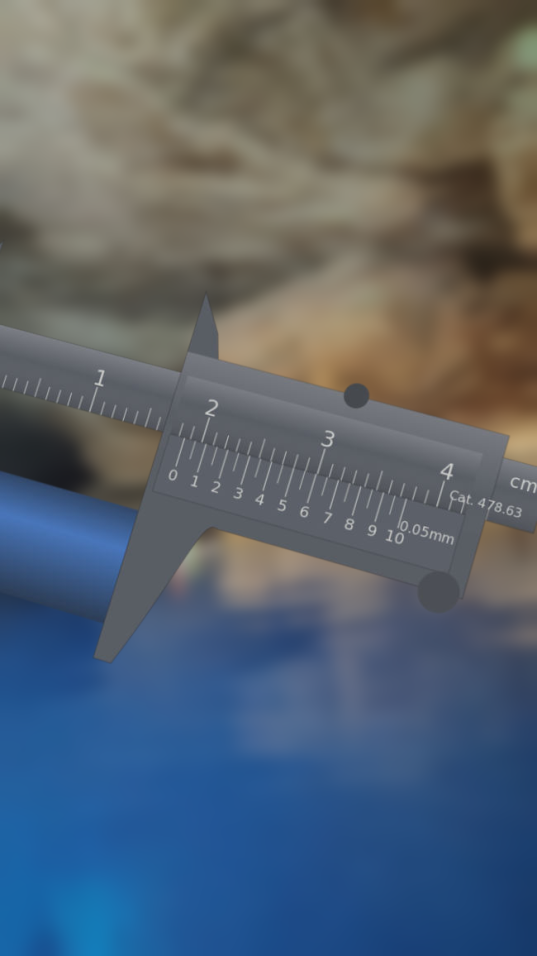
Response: **18.5** mm
